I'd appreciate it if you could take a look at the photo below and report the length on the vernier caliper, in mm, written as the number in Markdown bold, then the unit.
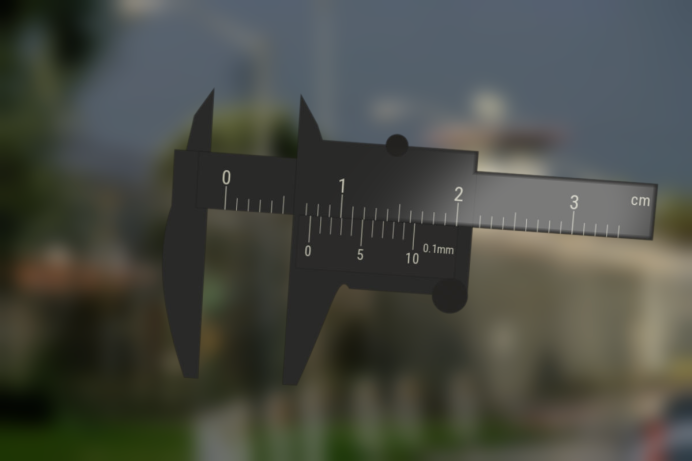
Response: **7.4** mm
